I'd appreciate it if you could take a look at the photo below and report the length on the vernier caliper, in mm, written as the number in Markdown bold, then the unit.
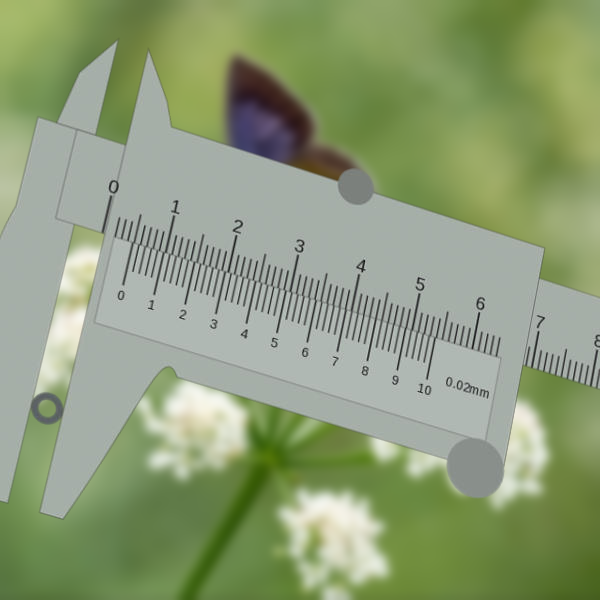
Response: **4.8** mm
